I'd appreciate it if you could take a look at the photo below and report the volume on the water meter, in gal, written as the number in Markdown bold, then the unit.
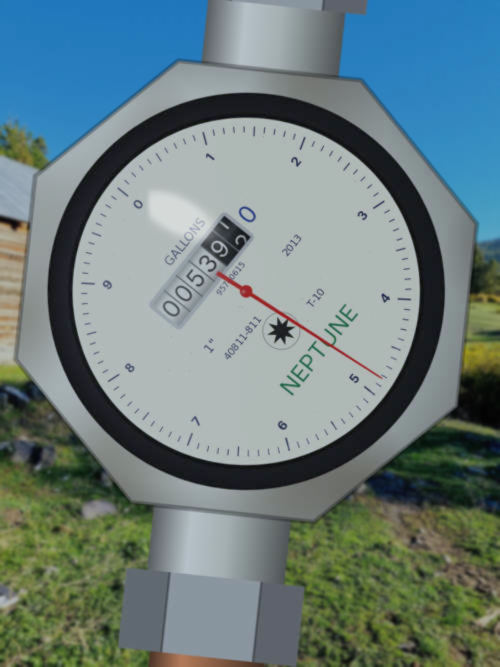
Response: **53914.8** gal
